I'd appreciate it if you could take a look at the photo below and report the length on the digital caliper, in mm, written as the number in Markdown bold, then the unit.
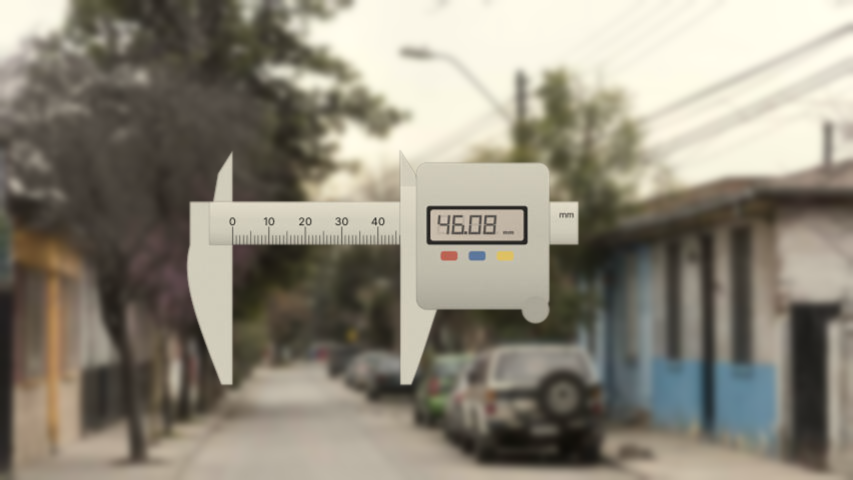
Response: **46.08** mm
